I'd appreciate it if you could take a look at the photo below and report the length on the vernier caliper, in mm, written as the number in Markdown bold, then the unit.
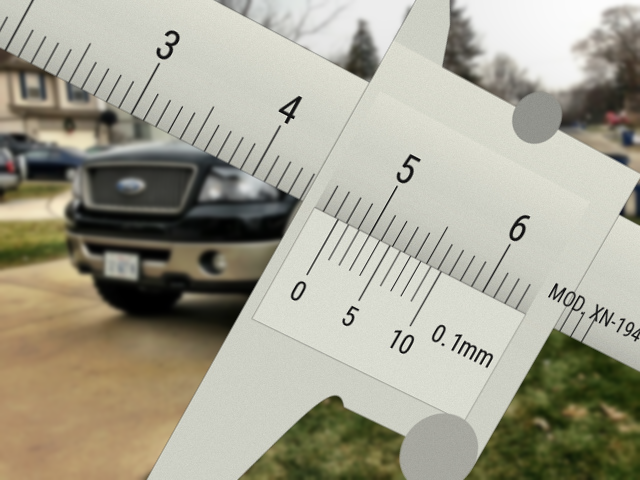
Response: **47.3** mm
